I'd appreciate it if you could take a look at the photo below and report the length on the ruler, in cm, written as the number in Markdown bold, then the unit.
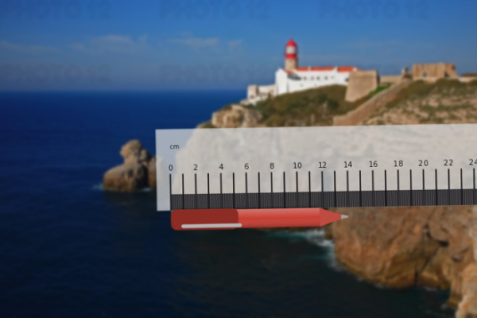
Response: **14** cm
